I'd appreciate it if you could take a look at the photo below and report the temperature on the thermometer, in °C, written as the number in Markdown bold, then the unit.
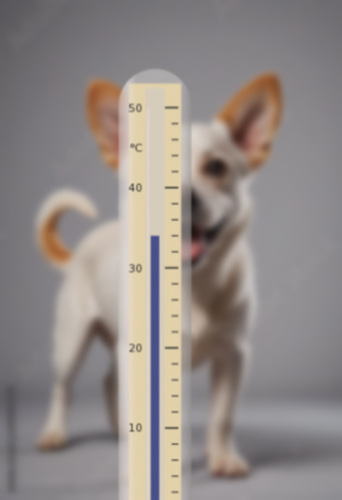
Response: **34** °C
